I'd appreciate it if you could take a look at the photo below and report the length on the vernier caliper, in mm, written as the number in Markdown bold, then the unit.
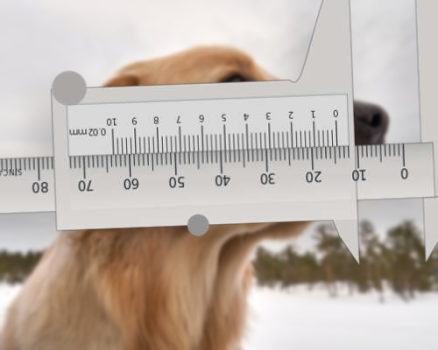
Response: **14.5** mm
